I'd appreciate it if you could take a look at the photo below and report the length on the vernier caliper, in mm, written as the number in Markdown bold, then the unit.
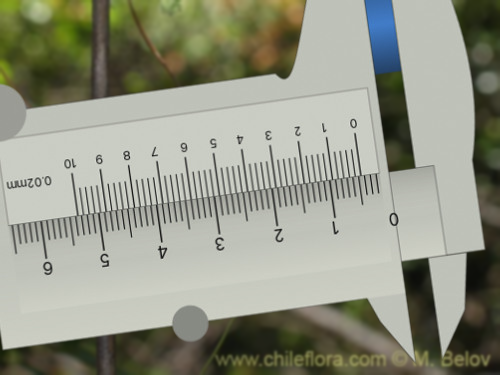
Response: **4.6** mm
